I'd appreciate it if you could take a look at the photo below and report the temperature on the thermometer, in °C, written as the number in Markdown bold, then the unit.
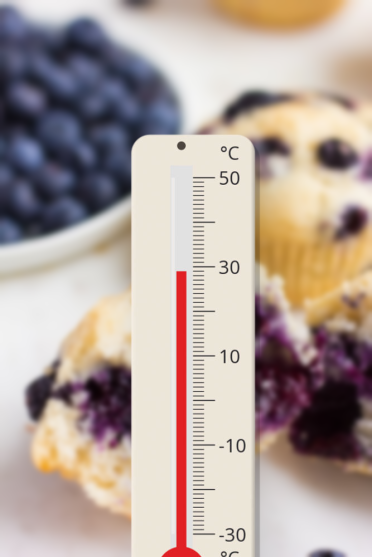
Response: **29** °C
